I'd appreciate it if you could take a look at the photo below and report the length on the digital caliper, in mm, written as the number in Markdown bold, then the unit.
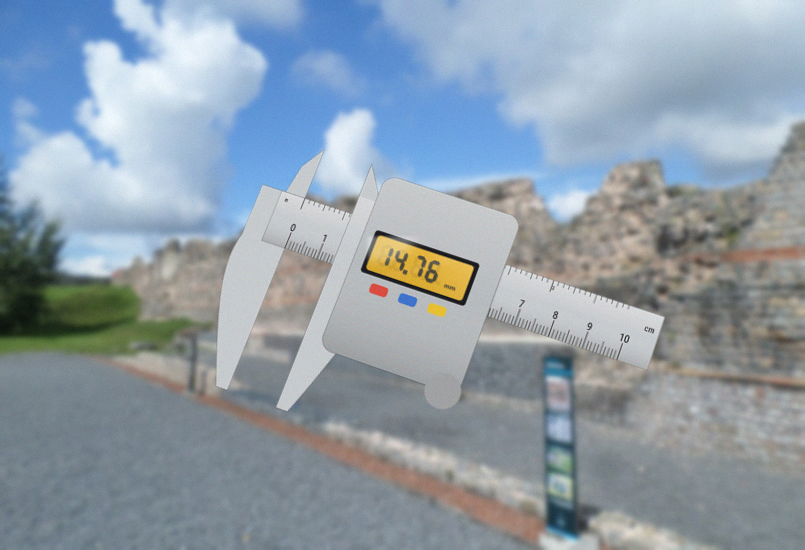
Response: **14.76** mm
